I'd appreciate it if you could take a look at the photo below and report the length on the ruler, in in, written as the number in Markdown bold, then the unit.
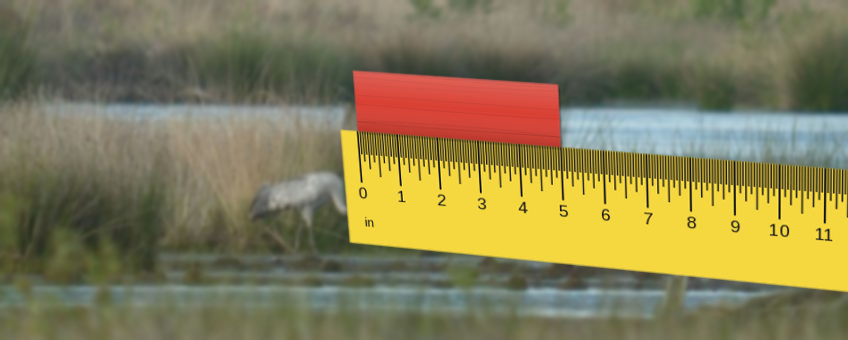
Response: **5** in
